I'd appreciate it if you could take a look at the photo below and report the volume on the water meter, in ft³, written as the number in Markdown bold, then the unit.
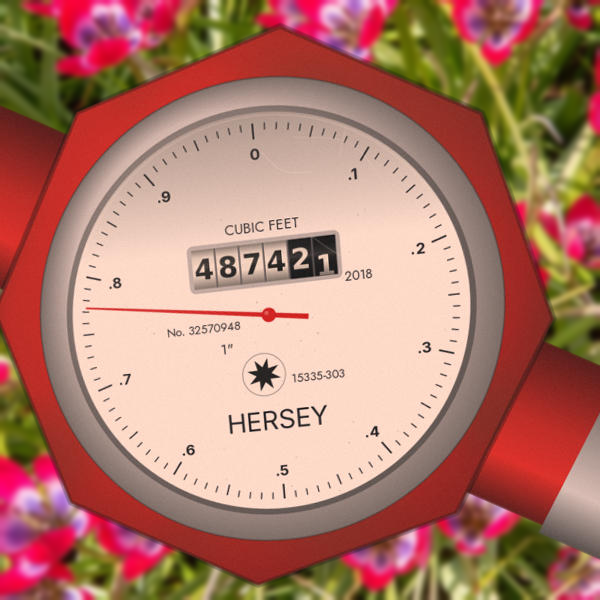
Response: **487420.77** ft³
